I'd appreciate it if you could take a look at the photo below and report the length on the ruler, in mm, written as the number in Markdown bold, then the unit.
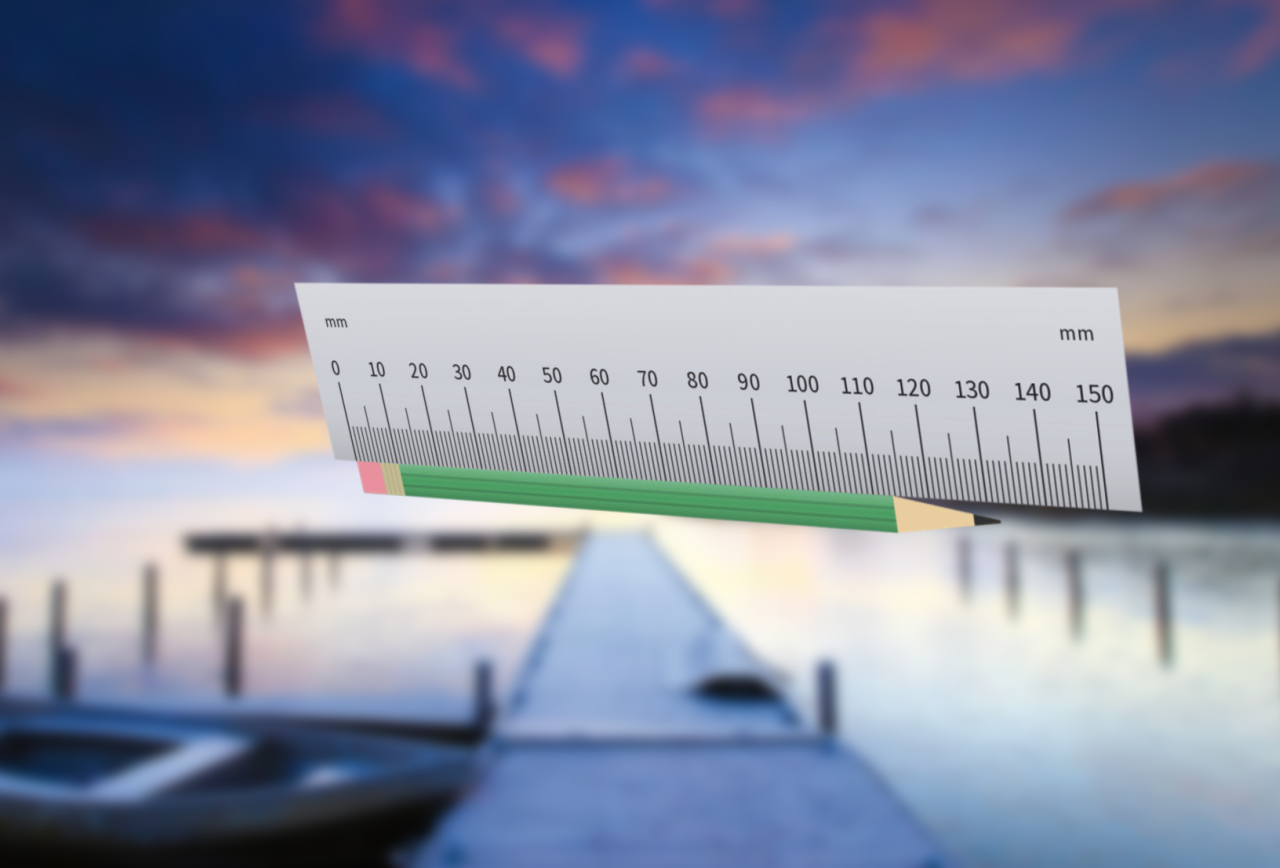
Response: **132** mm
